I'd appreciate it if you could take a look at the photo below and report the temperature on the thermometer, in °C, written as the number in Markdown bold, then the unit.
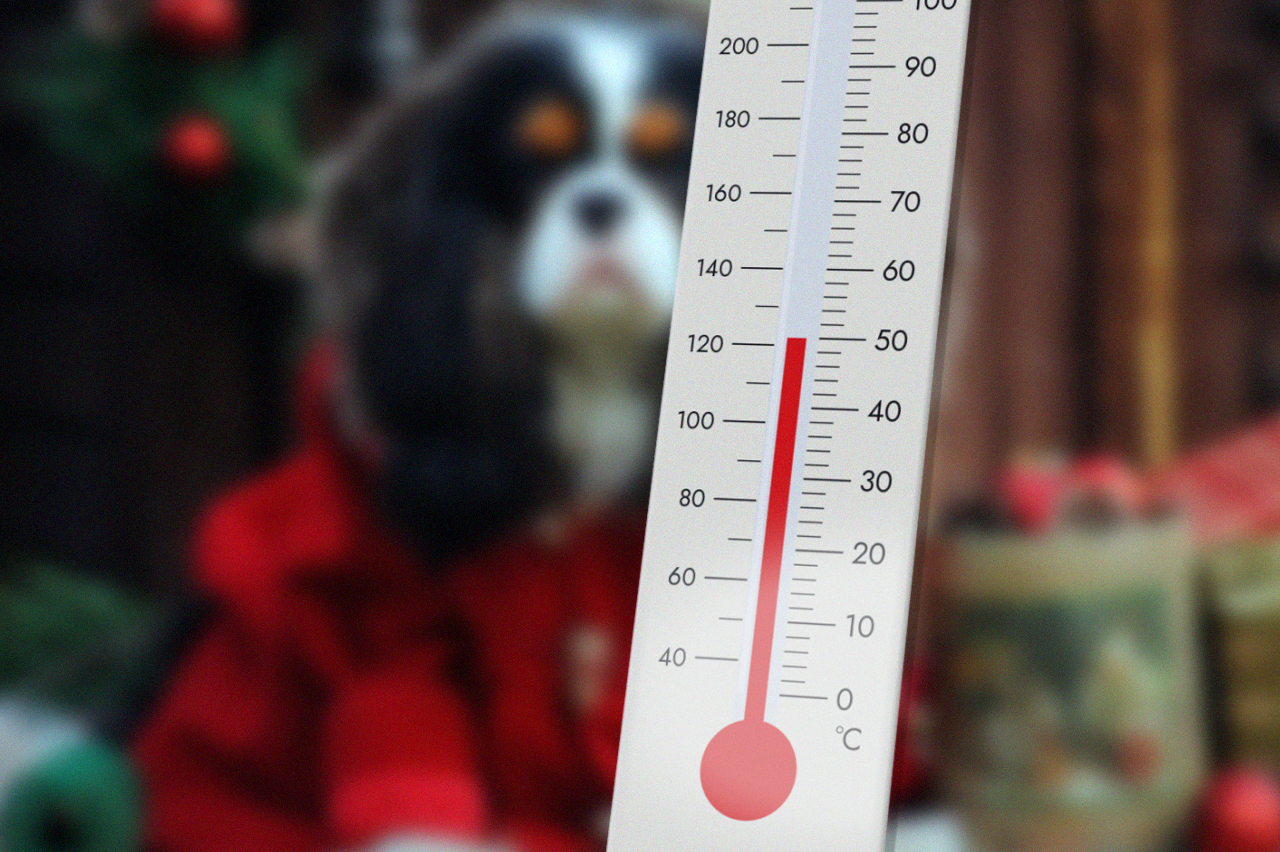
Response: **50** °C
